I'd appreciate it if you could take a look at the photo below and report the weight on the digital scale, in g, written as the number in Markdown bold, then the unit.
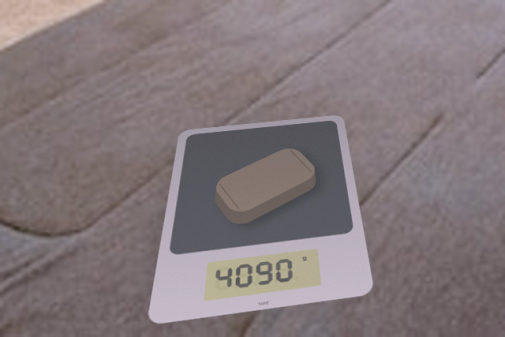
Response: **4090** g
